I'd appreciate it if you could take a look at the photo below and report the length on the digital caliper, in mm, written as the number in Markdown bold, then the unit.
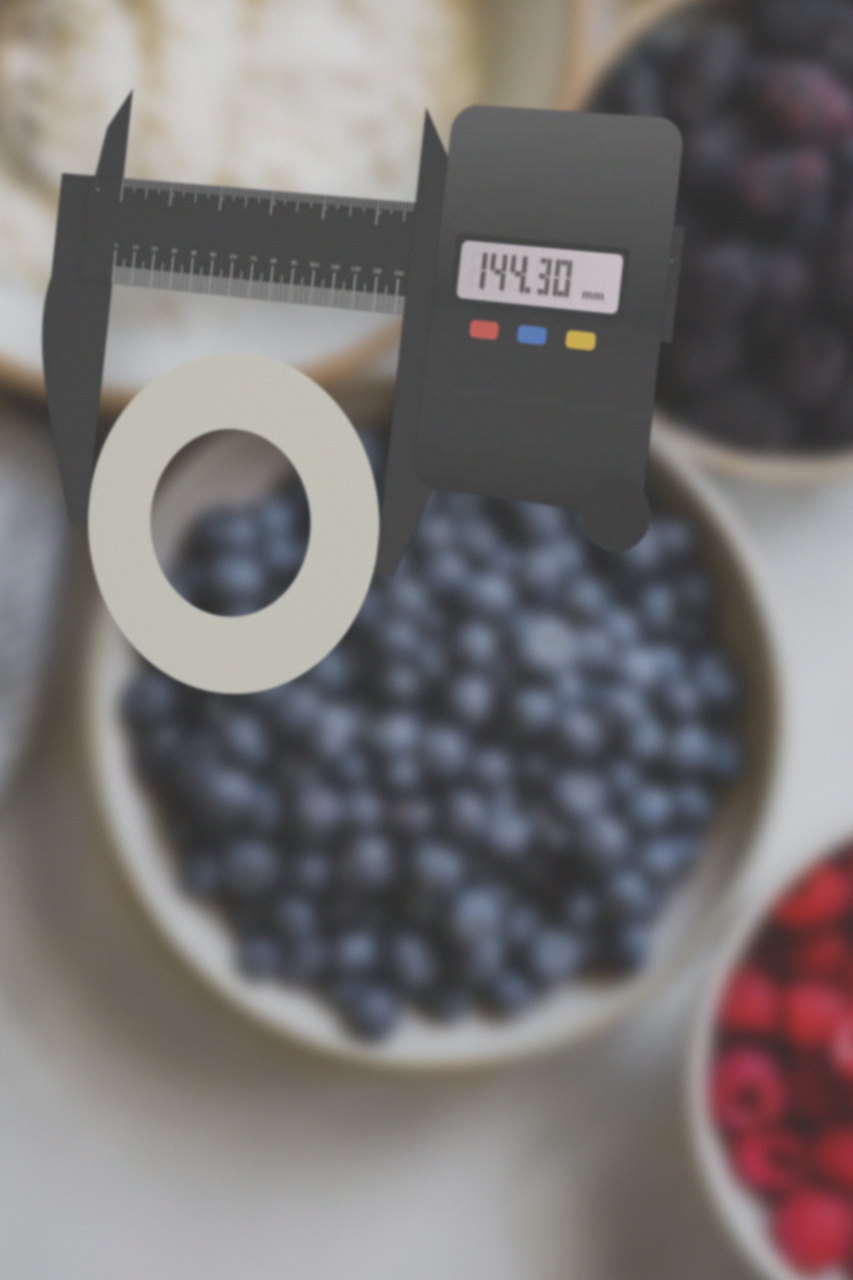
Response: **144.30** mm
